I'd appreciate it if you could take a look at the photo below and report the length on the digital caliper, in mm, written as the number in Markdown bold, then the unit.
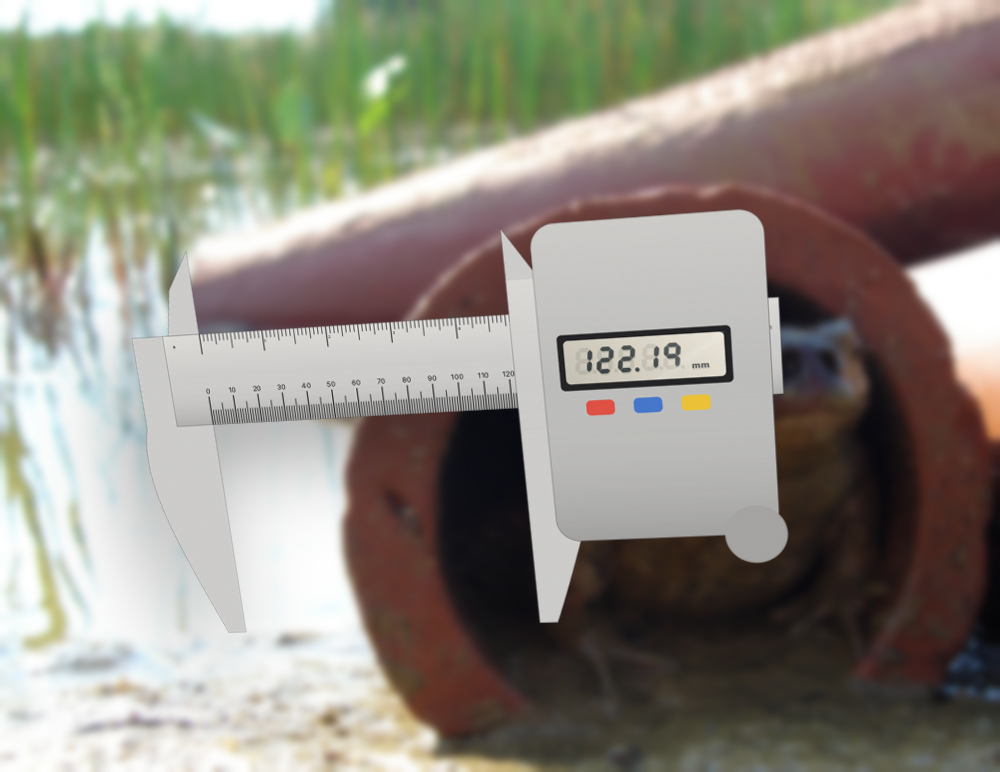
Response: **122.19** mm
